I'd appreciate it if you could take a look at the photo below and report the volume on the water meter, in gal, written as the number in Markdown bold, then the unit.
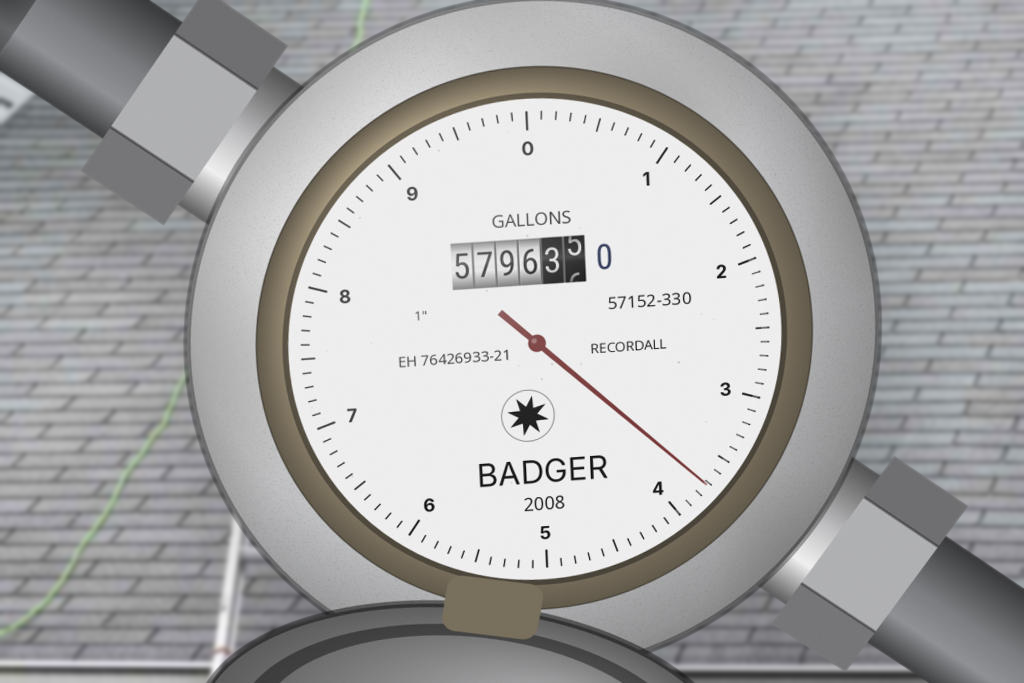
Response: **5796353.7** gal
